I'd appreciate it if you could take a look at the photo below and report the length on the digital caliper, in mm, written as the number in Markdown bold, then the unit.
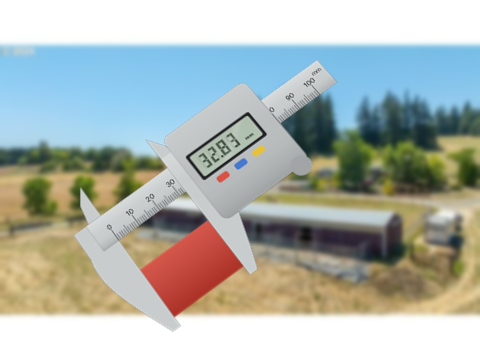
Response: **32.83** mm
